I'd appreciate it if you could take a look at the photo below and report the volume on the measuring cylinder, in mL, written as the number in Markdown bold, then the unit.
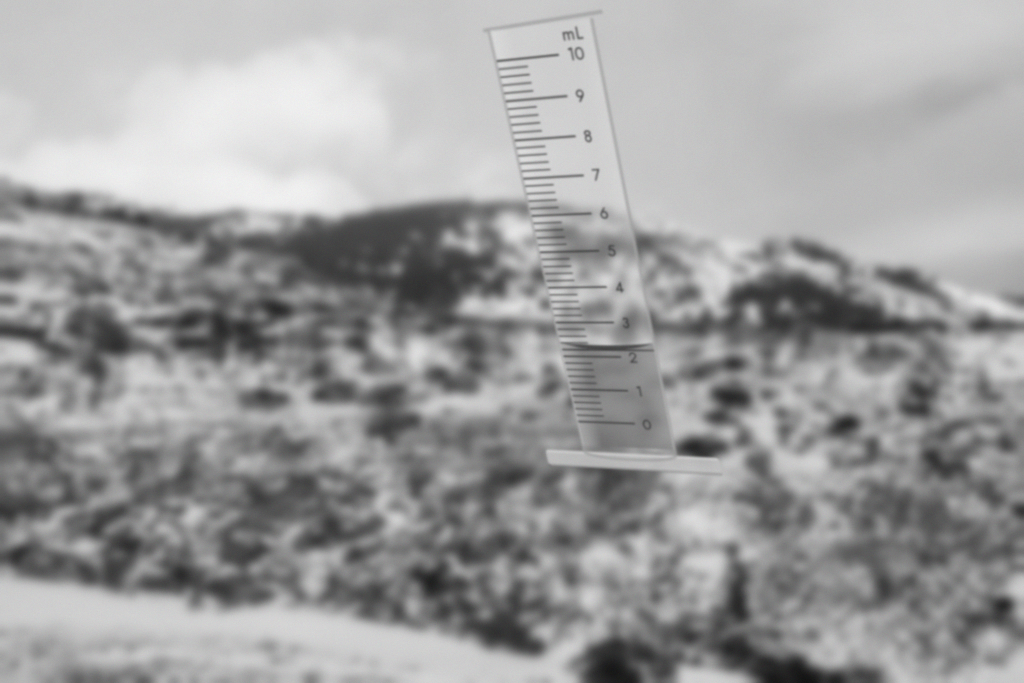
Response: **2.2** mL
